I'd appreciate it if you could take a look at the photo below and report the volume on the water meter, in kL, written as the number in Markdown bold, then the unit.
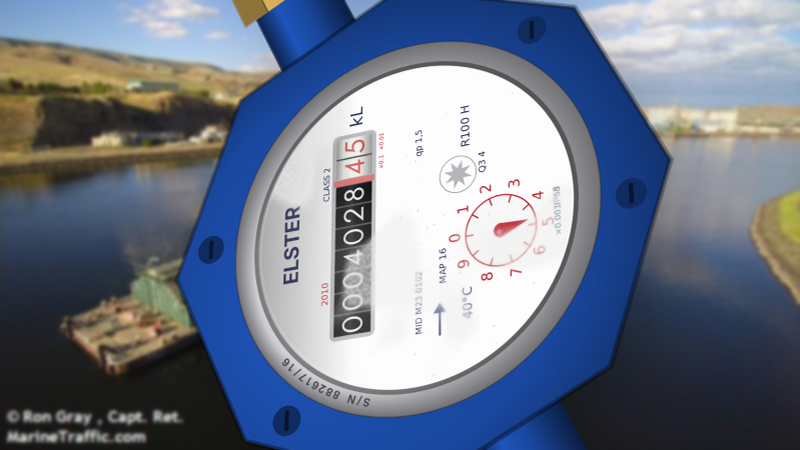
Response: **4028.454** kL
